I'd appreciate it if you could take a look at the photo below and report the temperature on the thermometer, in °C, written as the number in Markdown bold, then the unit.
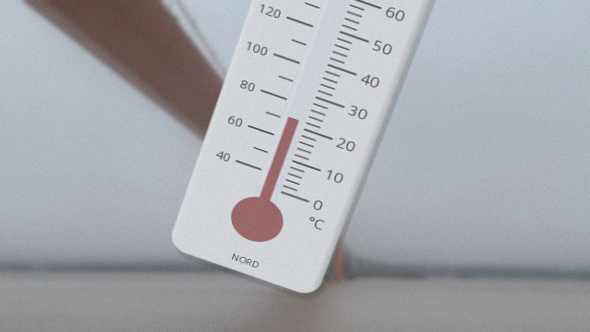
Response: **22** °C
